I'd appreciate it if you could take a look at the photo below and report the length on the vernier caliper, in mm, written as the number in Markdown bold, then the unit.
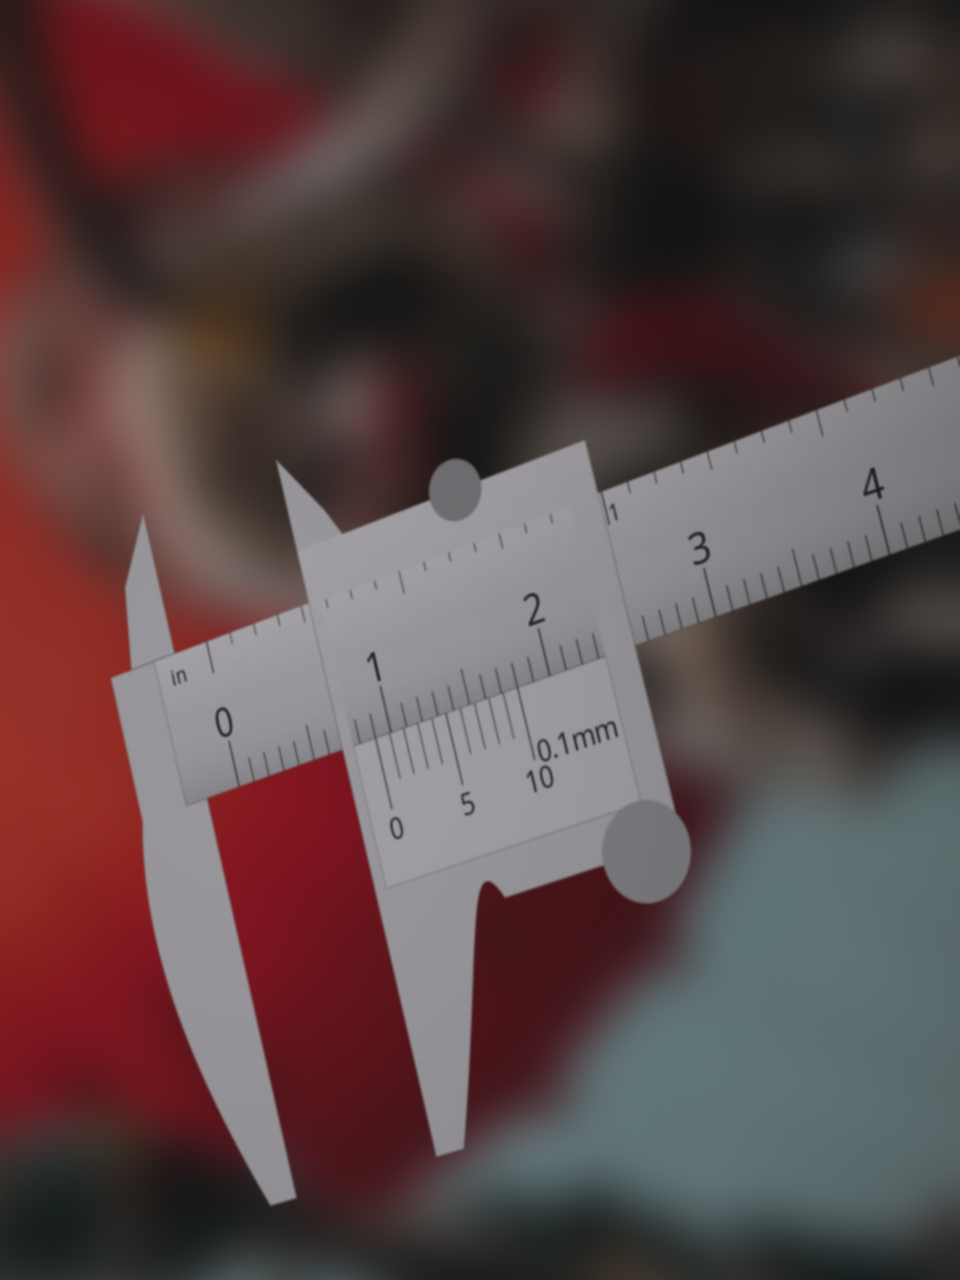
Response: **9.0** mm
